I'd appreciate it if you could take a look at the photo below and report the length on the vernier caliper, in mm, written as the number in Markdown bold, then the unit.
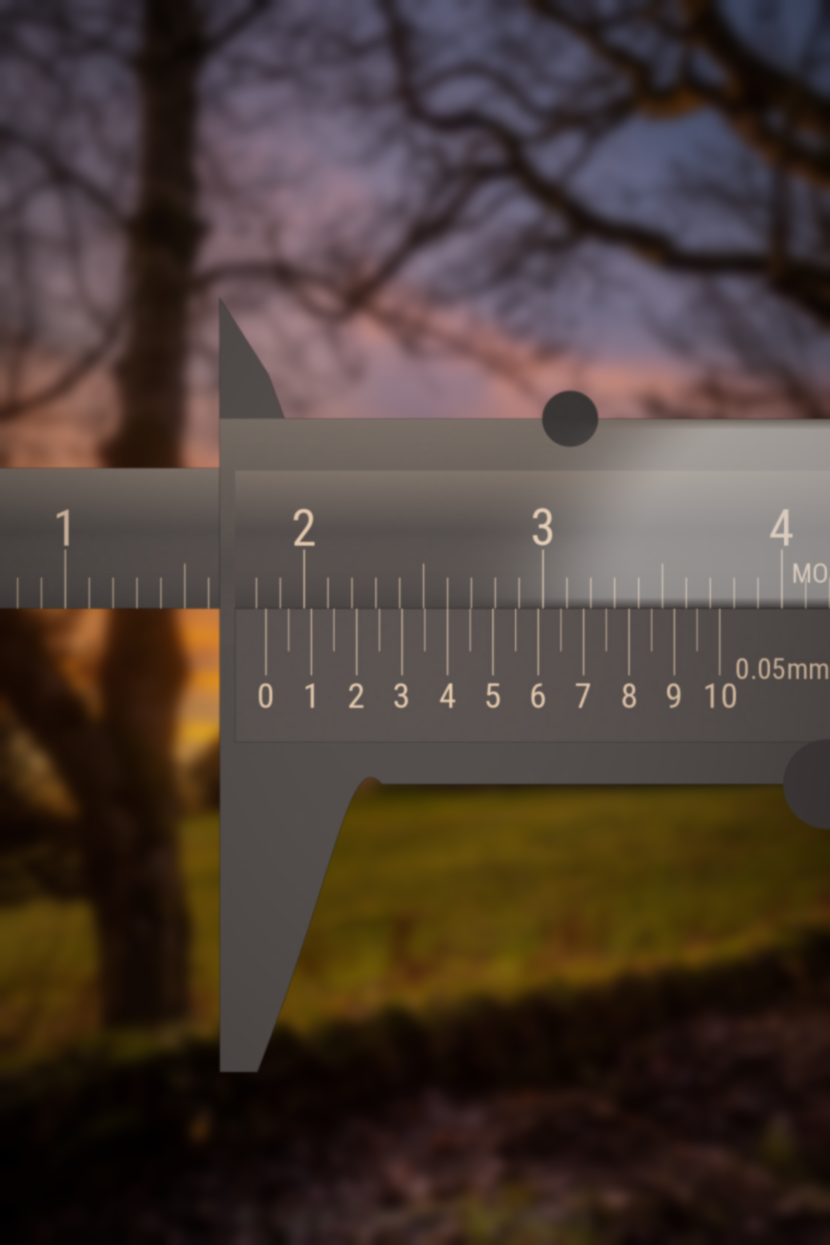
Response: **18.4** mm
